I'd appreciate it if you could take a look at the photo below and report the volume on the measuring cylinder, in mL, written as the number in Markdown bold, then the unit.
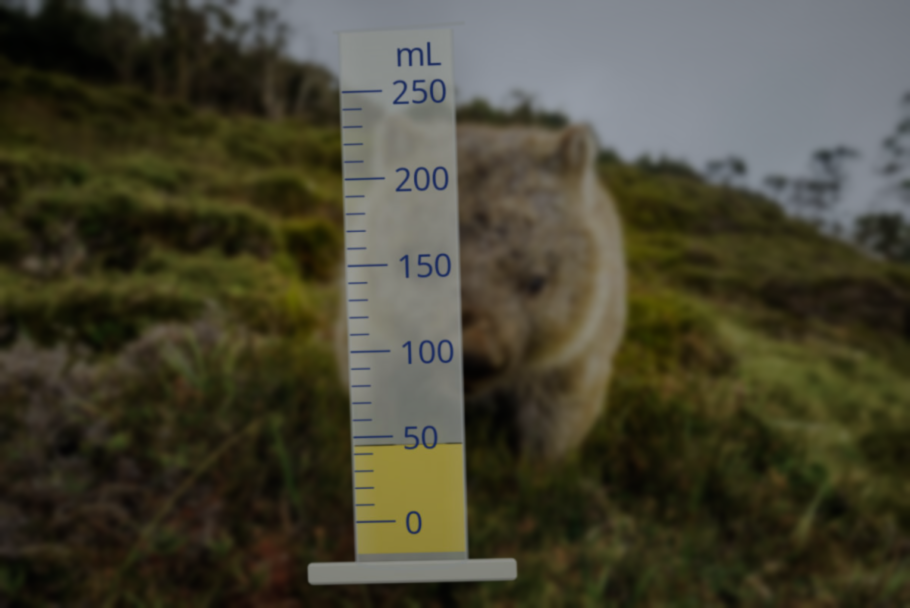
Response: **45** mL
